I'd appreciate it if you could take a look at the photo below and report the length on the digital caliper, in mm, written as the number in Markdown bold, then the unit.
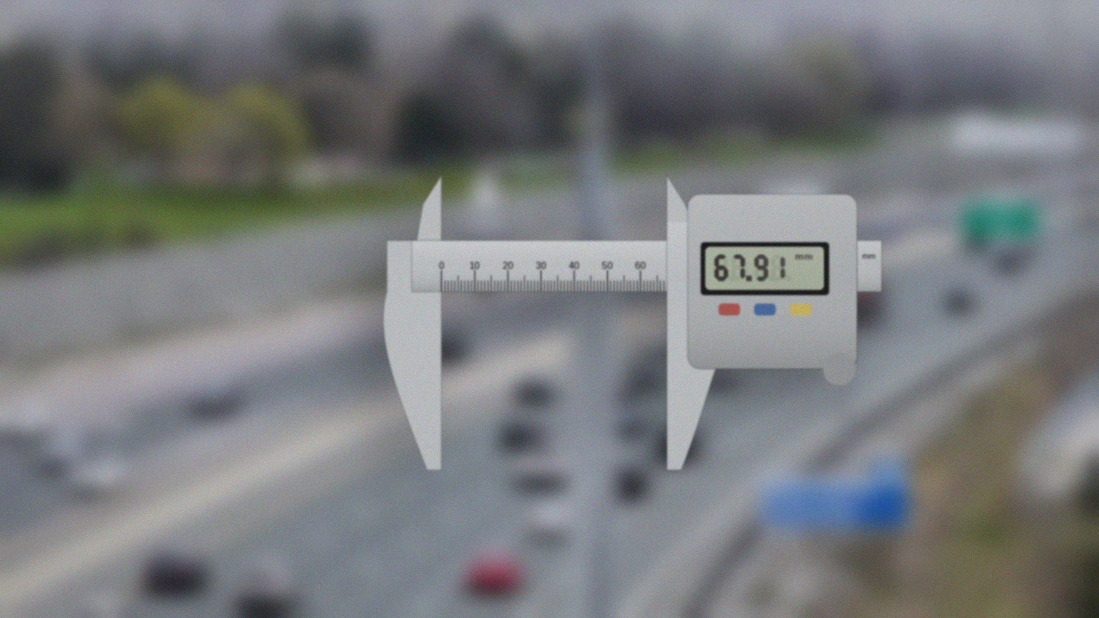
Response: **67.91** mm
